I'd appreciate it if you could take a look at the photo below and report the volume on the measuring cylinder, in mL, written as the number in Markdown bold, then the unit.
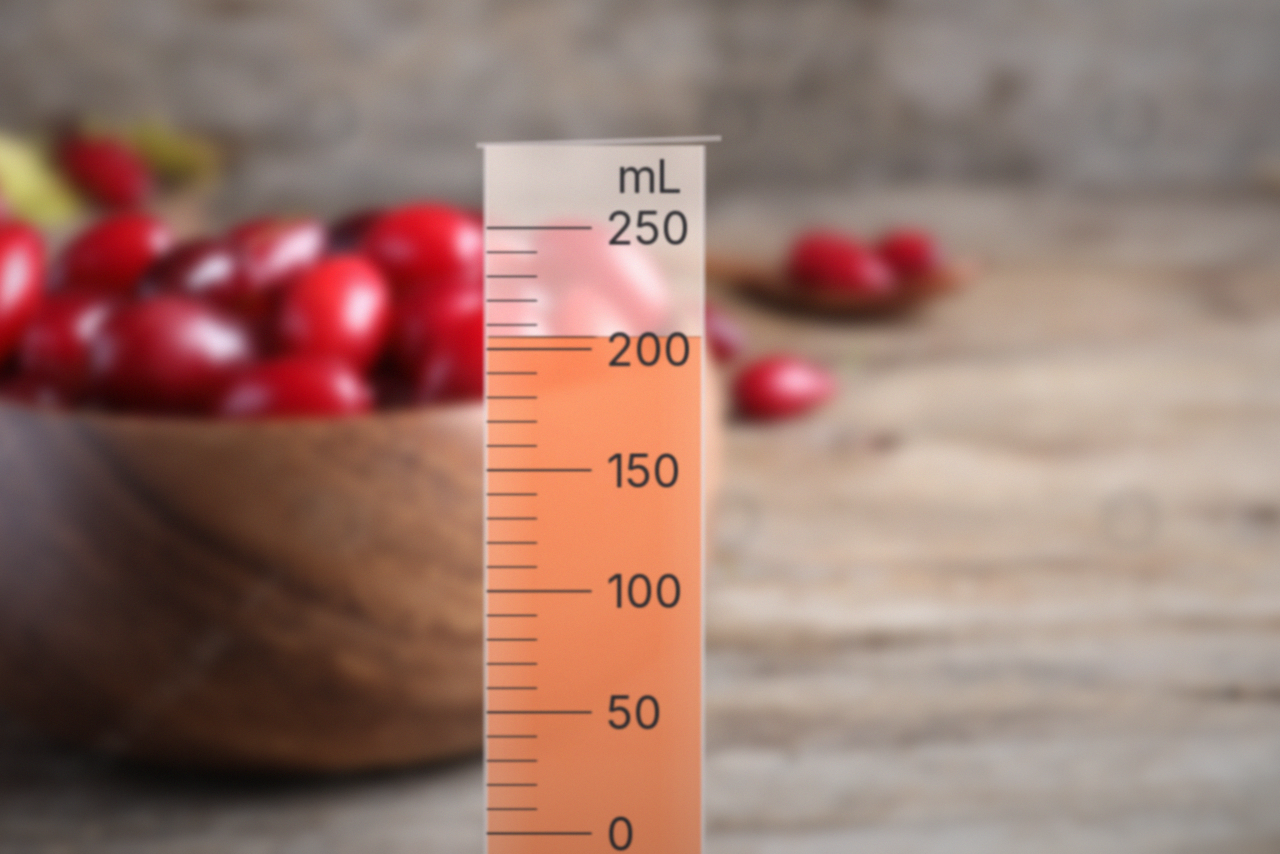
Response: **205** mL
